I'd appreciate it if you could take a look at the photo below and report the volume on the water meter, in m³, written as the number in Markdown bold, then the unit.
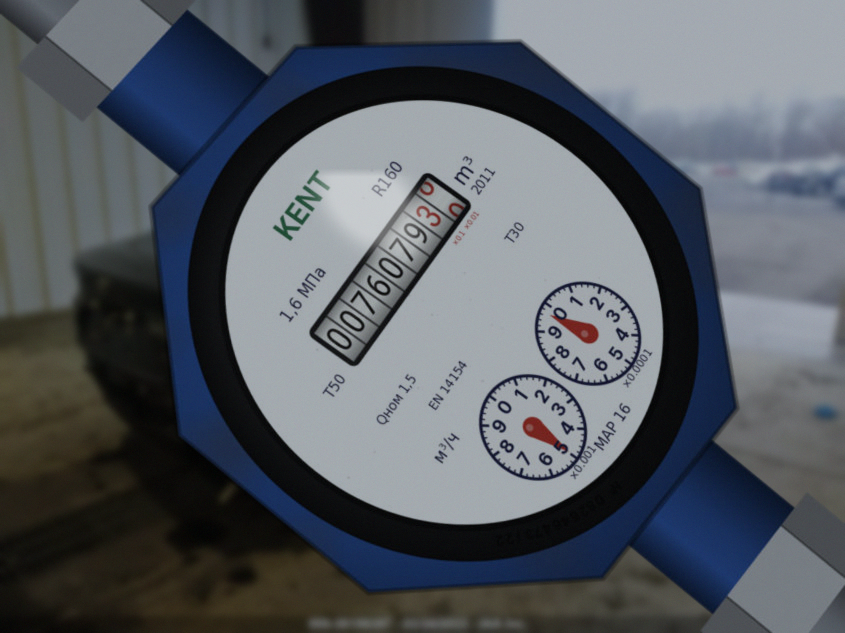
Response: **76079.3849** m³
